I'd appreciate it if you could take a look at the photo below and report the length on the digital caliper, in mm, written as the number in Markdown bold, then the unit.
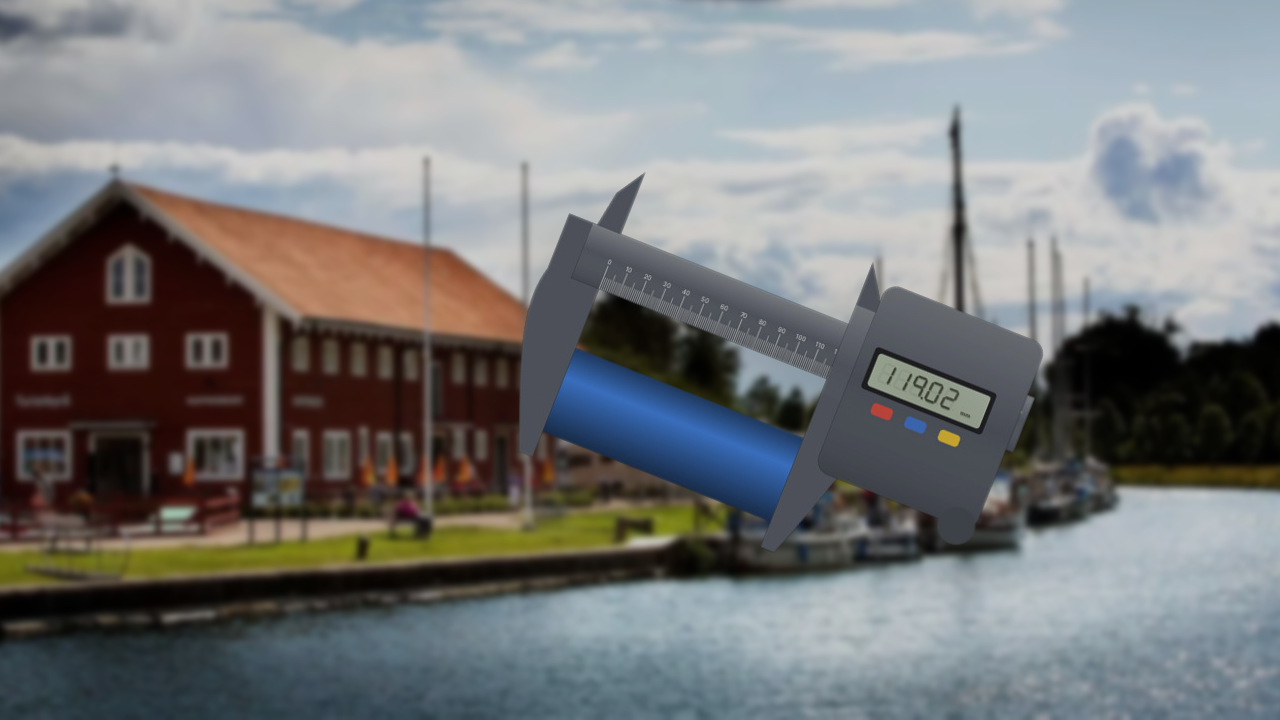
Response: **119.02** mm
